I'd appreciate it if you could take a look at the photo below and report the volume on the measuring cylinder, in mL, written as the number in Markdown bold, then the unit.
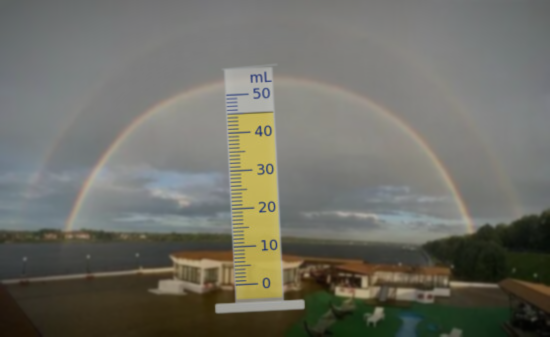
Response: **45** mL
